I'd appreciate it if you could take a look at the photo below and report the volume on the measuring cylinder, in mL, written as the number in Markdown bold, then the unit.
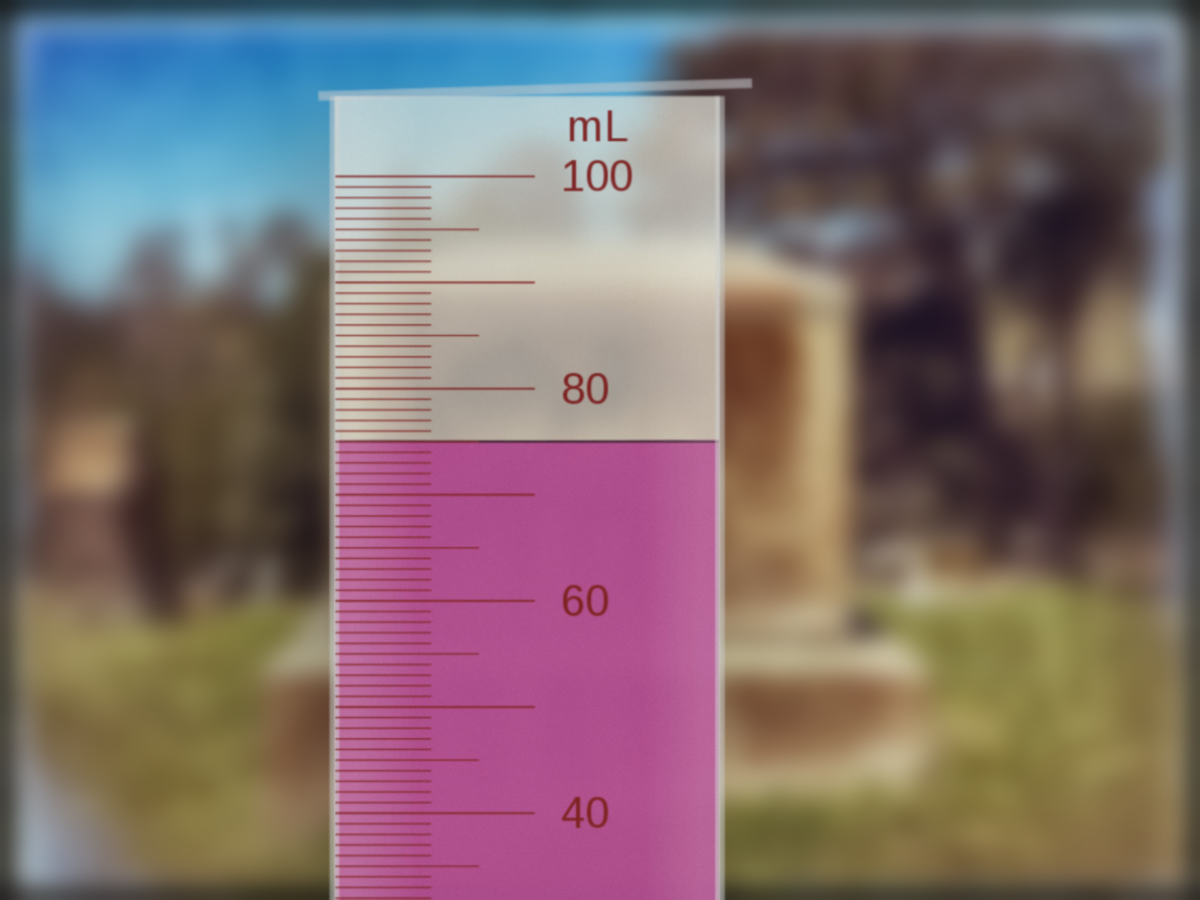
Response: **75** mL
